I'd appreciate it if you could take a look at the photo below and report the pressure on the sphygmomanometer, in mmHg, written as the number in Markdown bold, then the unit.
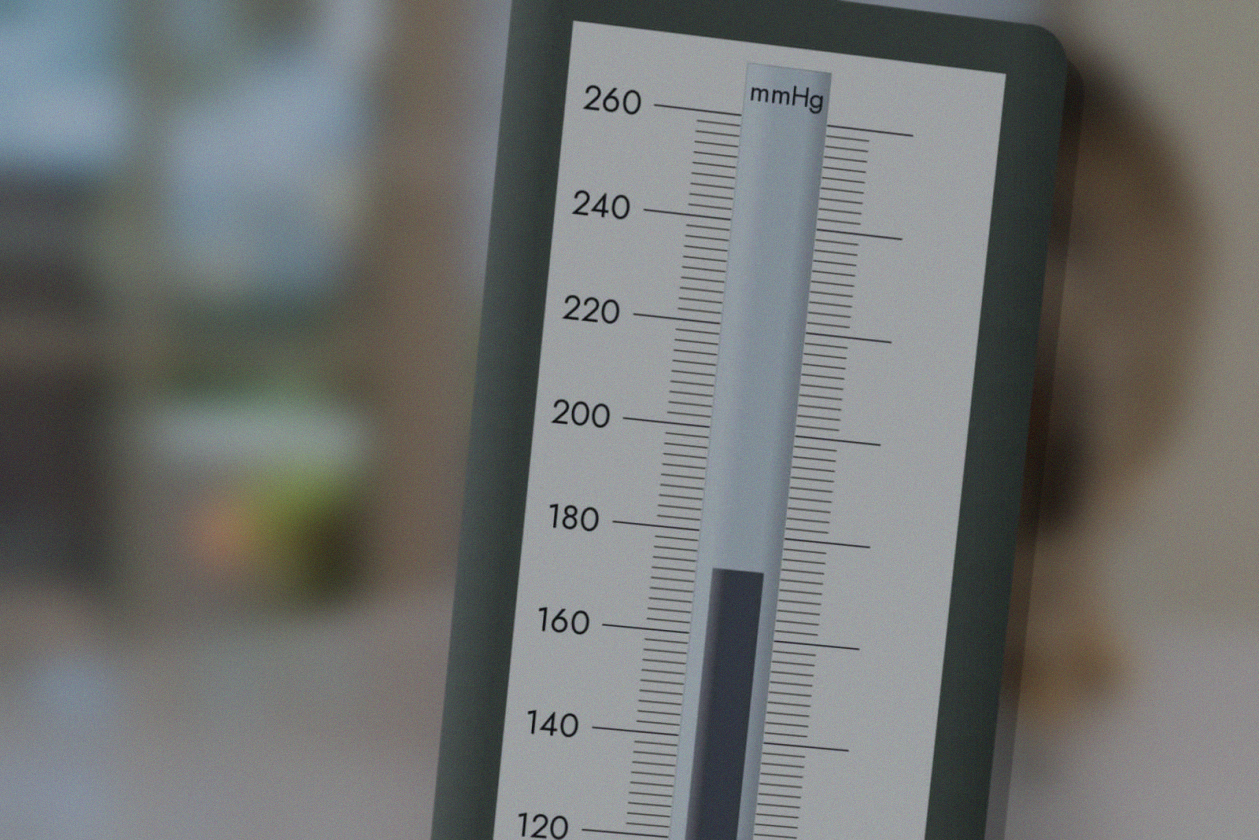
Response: **173** mmHg
